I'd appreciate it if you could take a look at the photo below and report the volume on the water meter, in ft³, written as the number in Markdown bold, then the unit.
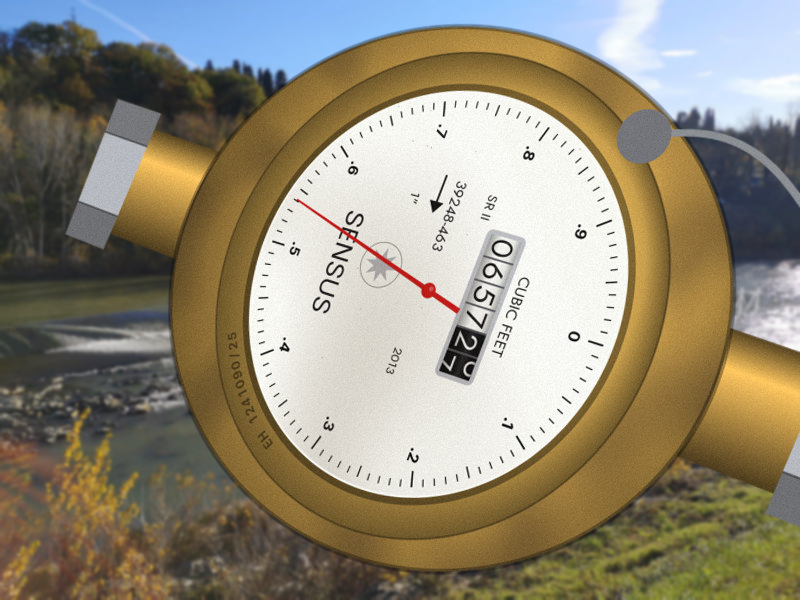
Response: **65726.54** ft³
